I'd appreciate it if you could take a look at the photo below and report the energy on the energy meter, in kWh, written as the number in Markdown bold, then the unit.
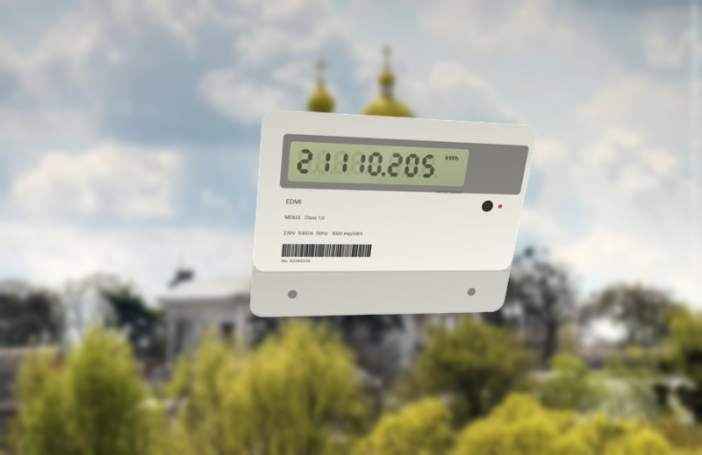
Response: **21110.205** kWh
